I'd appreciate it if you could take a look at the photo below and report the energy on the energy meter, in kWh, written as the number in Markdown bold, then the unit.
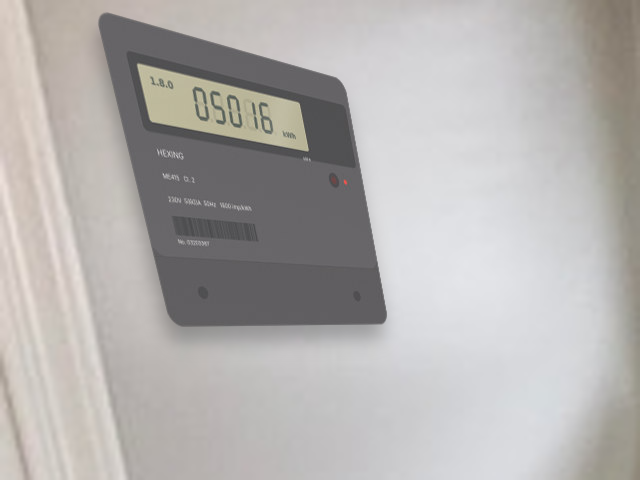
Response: **5016** kWh
